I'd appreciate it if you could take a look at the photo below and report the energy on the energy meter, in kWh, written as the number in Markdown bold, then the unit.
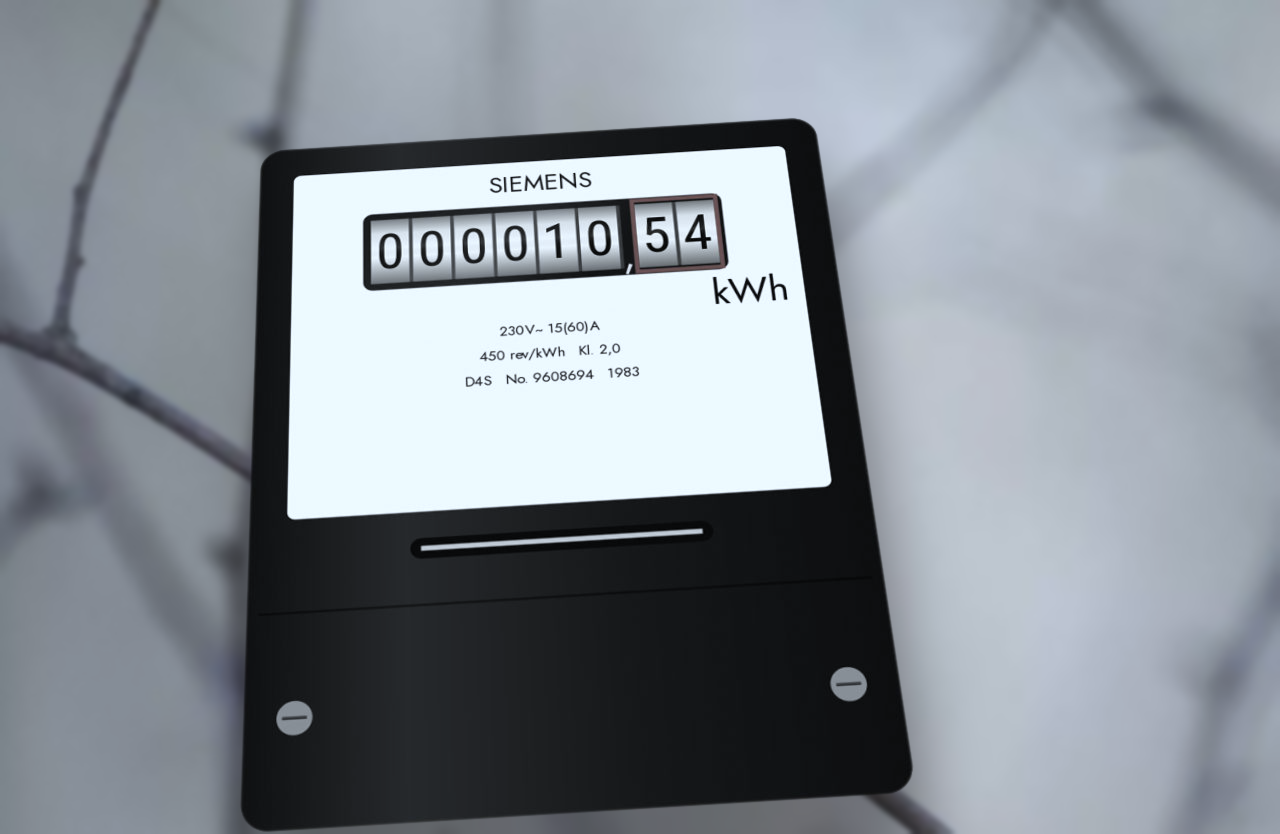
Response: **10.54** kWh
